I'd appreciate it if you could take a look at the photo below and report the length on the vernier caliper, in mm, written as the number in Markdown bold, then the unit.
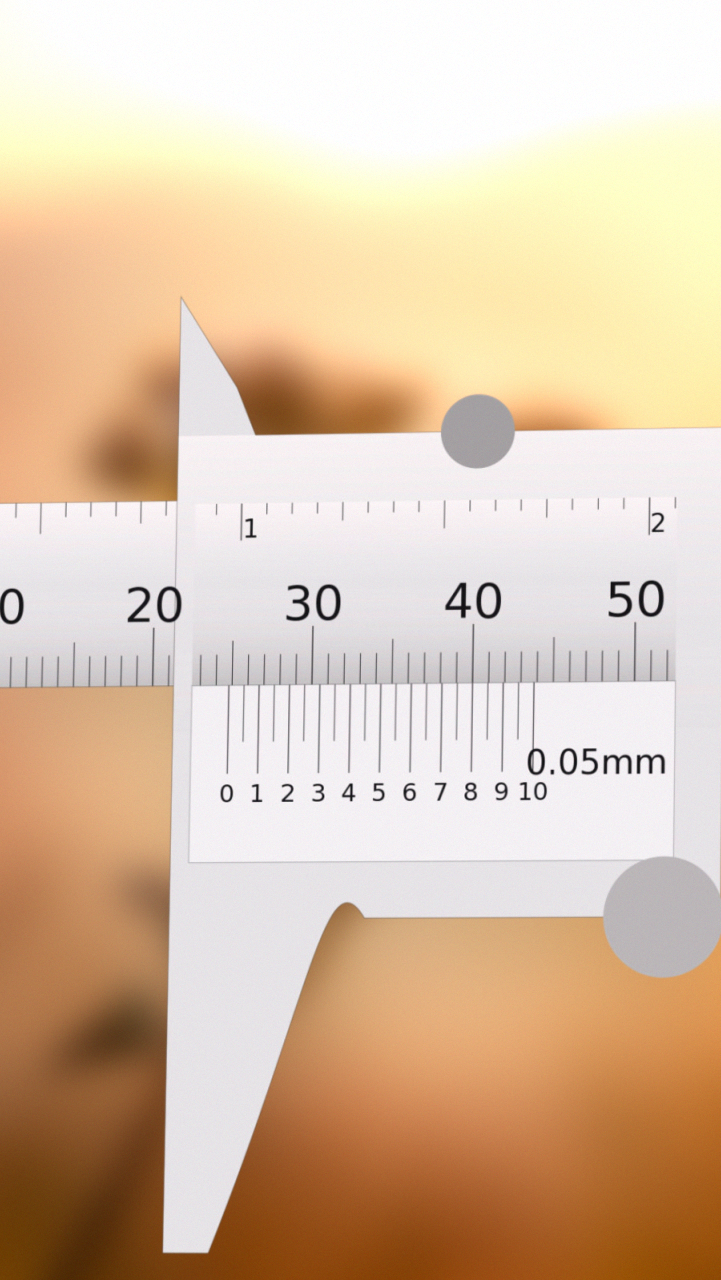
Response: **24.8** mm
